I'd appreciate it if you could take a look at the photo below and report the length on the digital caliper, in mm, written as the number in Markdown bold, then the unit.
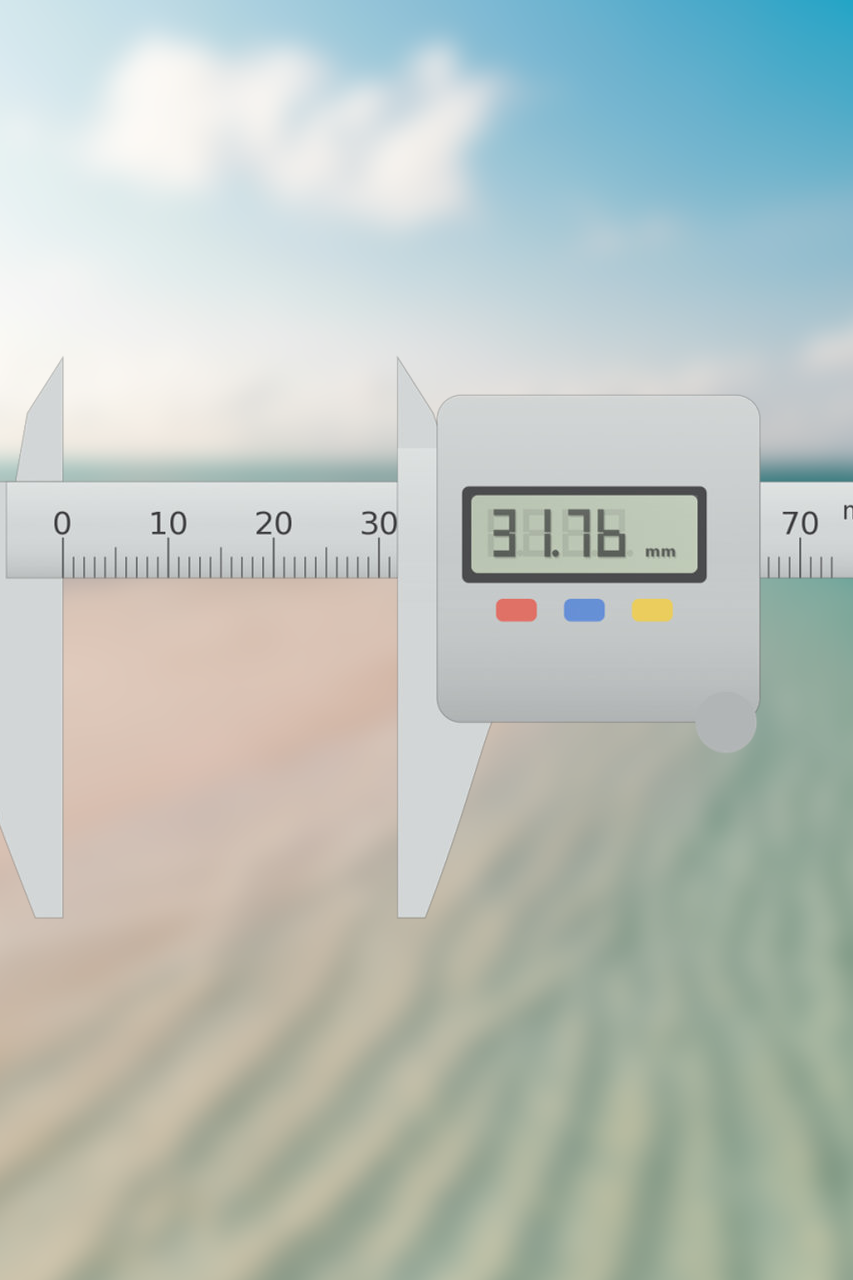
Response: **31.76** mm
